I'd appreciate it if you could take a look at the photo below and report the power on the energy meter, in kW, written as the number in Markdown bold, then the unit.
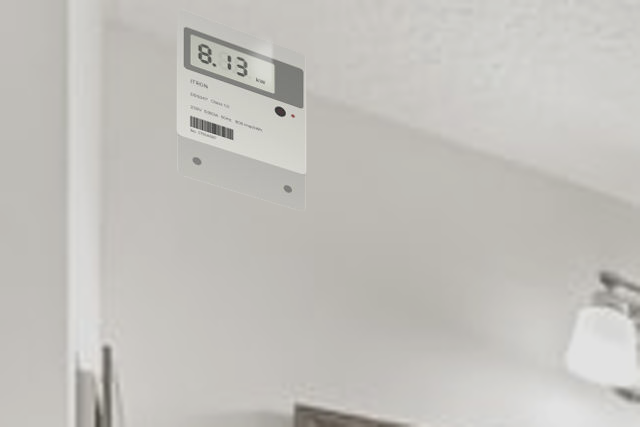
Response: **8.13** kW
